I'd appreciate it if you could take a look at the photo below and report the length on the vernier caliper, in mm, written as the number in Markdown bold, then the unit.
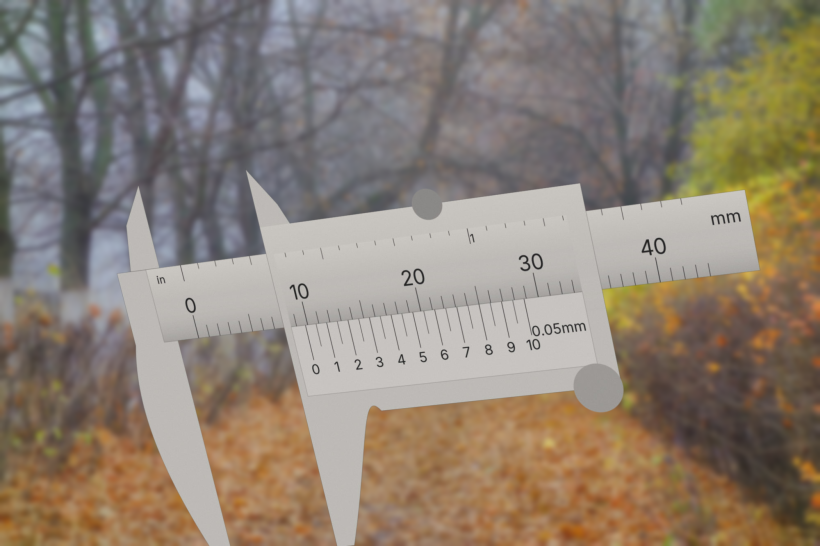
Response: **9.8** mm
